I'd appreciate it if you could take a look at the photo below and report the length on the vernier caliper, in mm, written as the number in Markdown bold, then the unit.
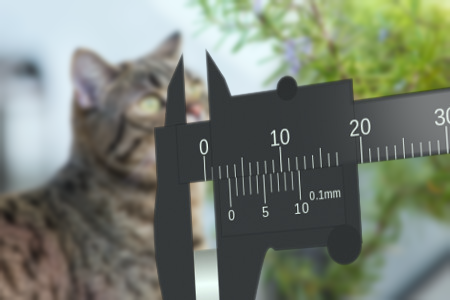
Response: **3.2** mm
